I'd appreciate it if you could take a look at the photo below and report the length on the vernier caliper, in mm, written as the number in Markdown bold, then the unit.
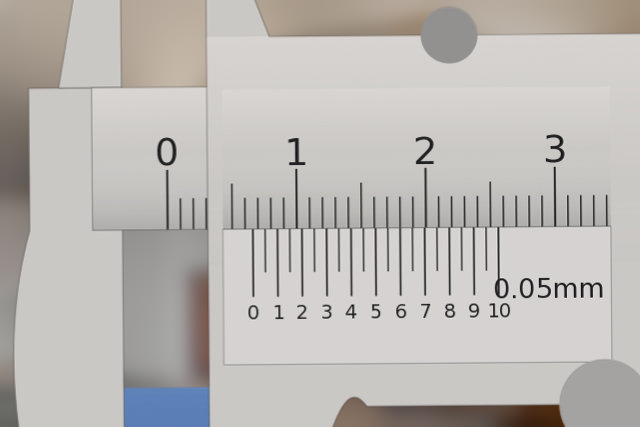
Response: **6.6** mm
